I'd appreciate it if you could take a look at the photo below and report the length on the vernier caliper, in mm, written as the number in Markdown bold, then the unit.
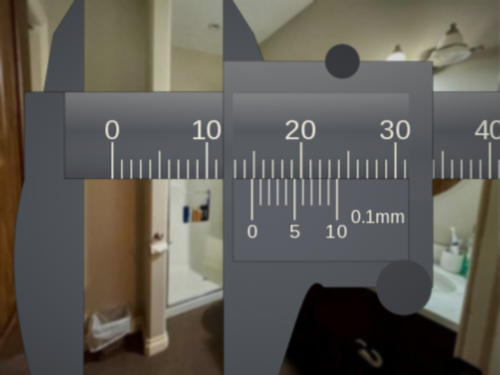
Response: **14.8** mm
